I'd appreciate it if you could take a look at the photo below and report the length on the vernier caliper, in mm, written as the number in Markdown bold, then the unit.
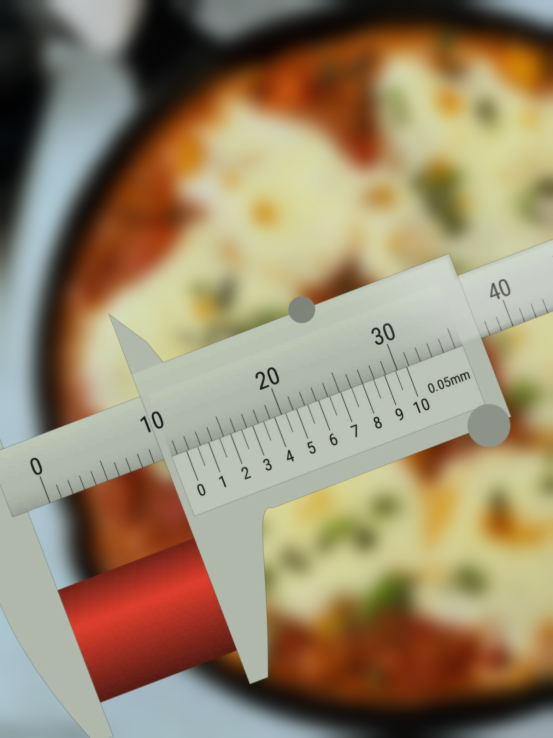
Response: **11.8** mm
